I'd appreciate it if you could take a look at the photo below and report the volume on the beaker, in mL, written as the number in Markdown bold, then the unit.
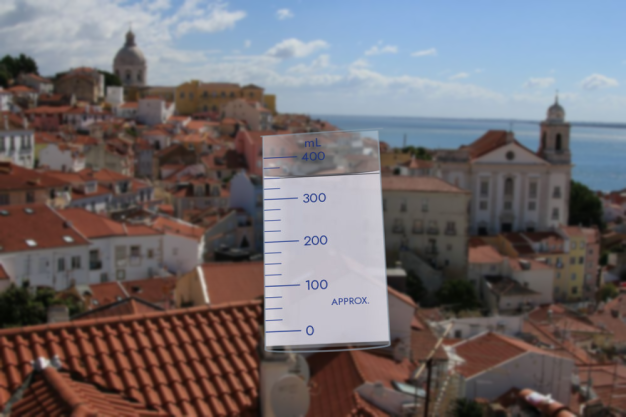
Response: **350** mL
